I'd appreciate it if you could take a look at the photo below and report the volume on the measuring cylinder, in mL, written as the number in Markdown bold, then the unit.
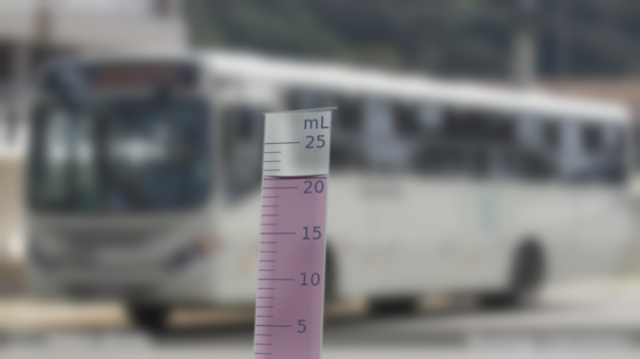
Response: **21** mL
